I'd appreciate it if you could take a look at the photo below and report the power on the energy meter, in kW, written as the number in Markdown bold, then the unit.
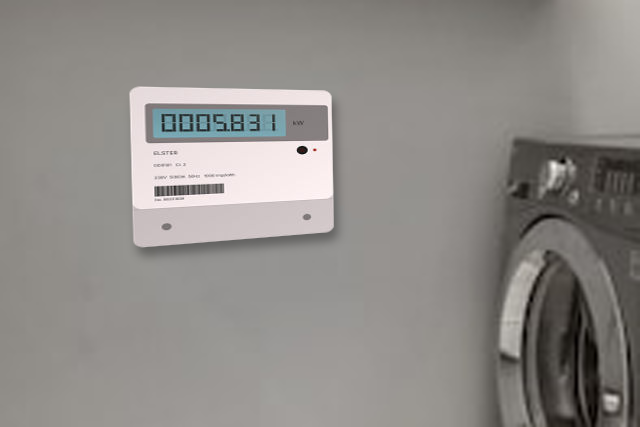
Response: **5.831** kW
